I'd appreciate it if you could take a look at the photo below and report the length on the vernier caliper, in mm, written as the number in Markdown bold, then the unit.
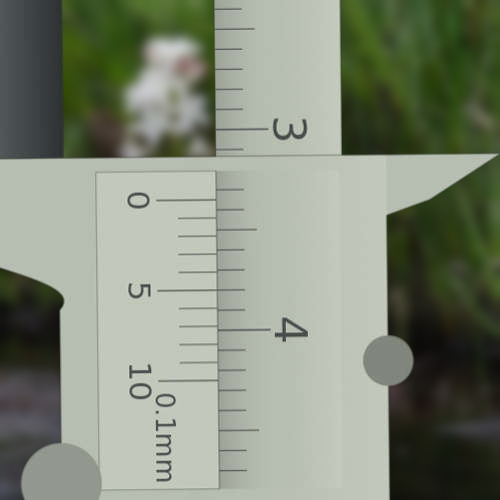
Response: **33.5** mm
